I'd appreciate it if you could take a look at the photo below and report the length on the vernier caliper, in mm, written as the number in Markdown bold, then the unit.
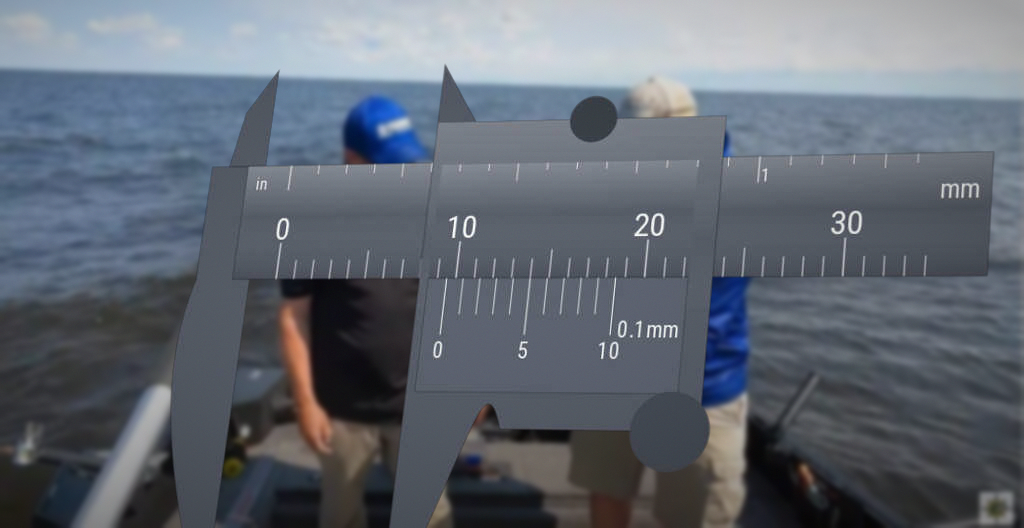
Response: **9.5** mm
